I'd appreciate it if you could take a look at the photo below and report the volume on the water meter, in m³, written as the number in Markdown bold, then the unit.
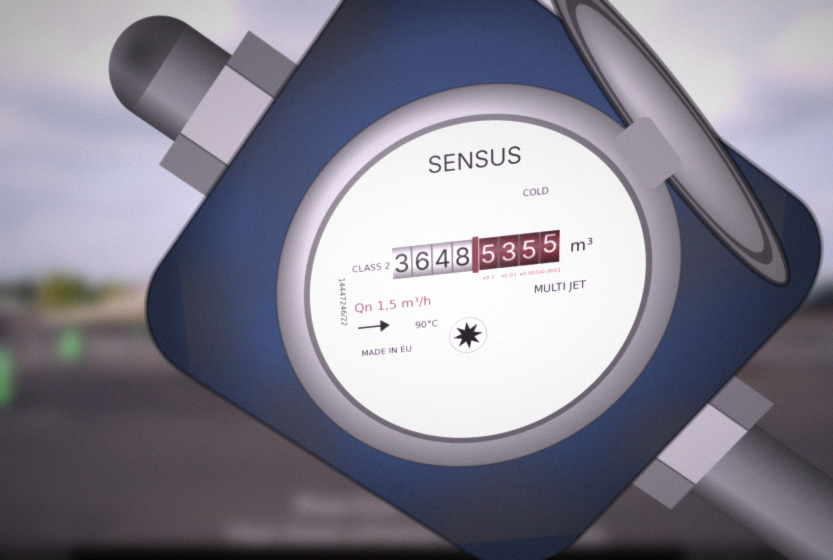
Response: **3648.5355** m³
